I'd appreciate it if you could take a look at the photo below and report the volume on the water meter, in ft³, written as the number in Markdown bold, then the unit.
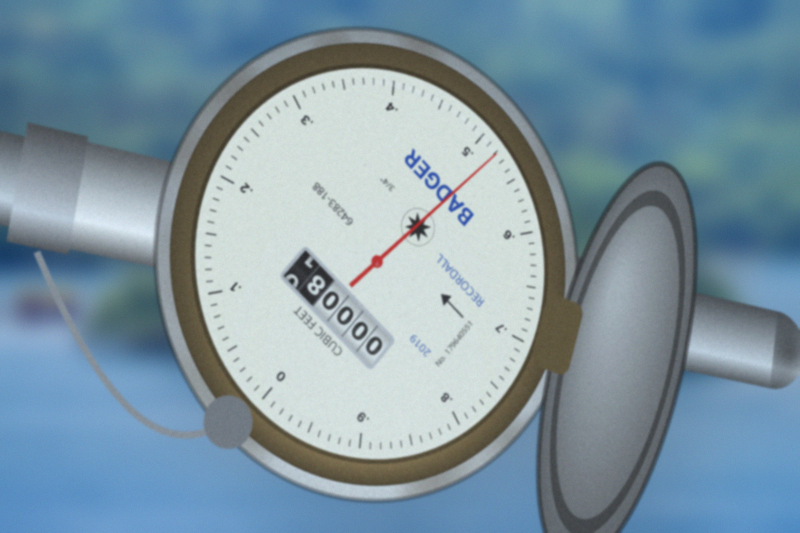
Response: **80.52** ft³
